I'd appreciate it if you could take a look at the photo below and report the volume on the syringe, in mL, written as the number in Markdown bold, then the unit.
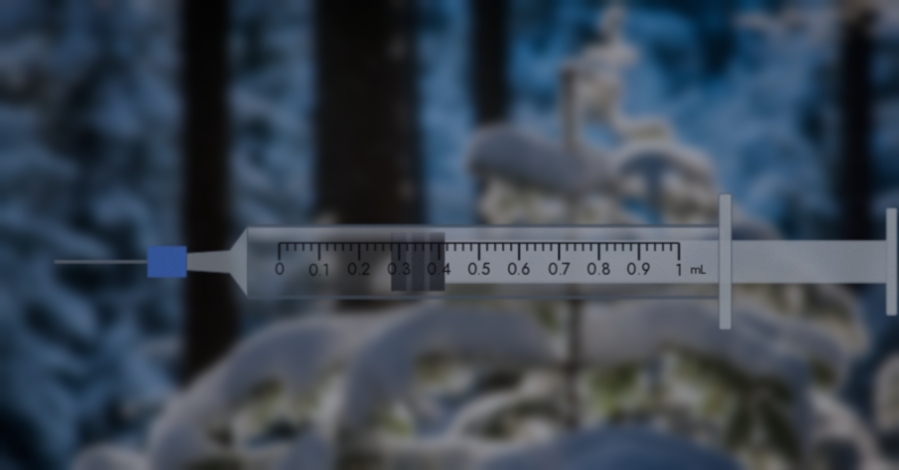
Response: **0.28** mL
